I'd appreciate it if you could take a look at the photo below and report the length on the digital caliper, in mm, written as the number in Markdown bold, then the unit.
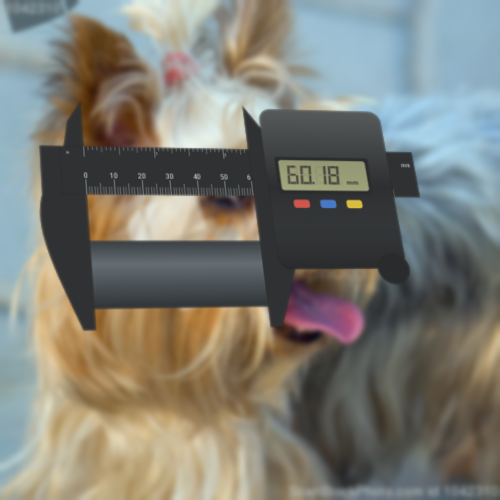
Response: **60.18** mm
